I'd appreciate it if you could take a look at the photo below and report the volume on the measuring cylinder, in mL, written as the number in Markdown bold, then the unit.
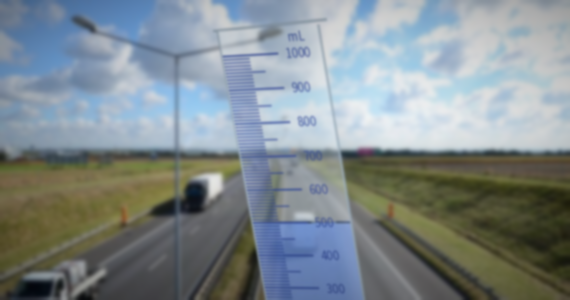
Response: **500** mL
